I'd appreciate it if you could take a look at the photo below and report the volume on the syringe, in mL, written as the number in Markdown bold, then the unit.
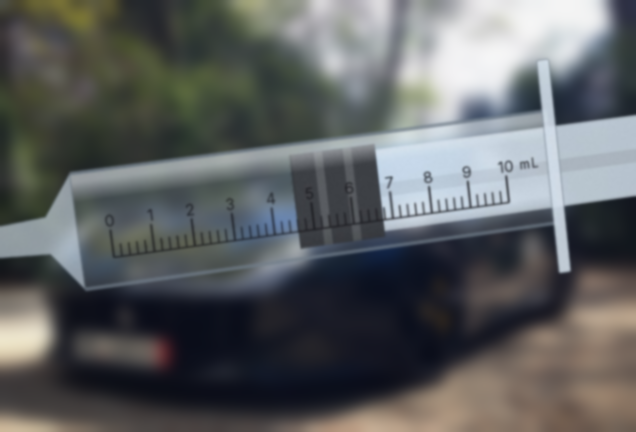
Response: **4.6** mL
